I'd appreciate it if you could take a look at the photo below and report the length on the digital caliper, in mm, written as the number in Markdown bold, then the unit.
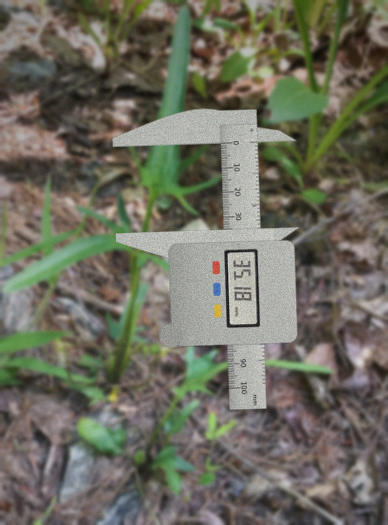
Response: **35.18** mm
